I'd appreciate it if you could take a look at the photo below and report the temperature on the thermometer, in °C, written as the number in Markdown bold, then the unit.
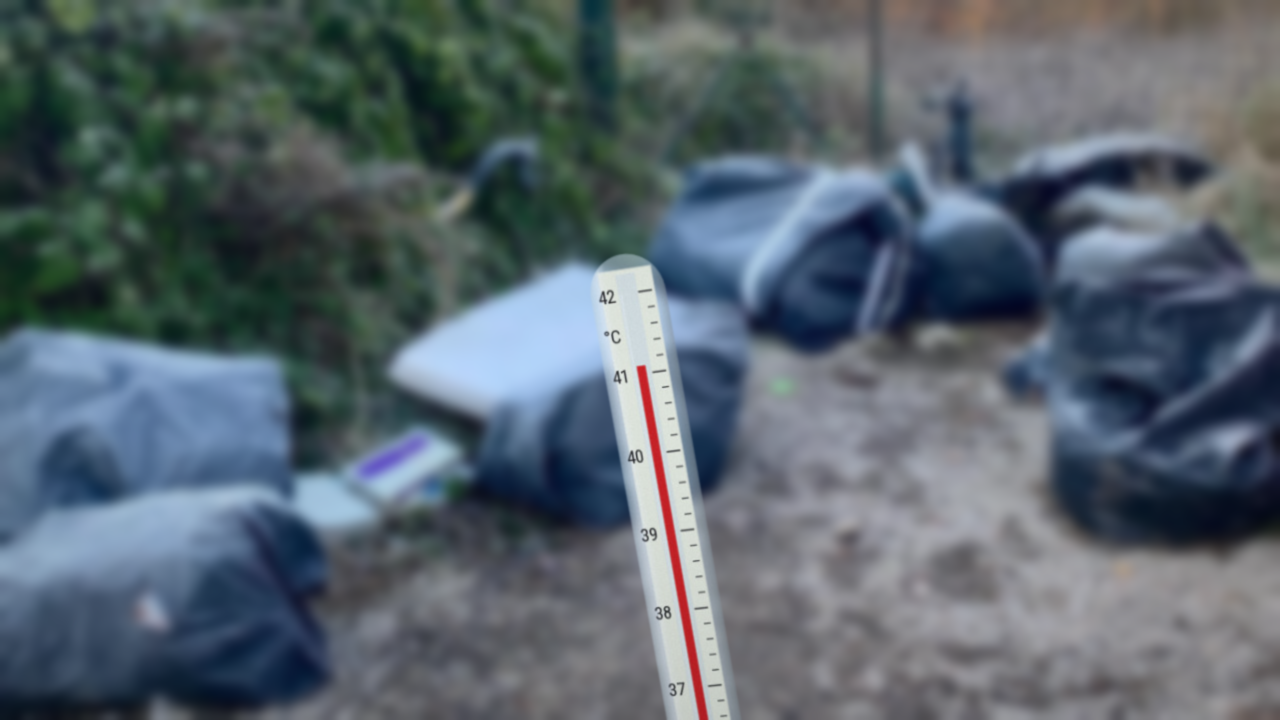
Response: **41.1** °C
